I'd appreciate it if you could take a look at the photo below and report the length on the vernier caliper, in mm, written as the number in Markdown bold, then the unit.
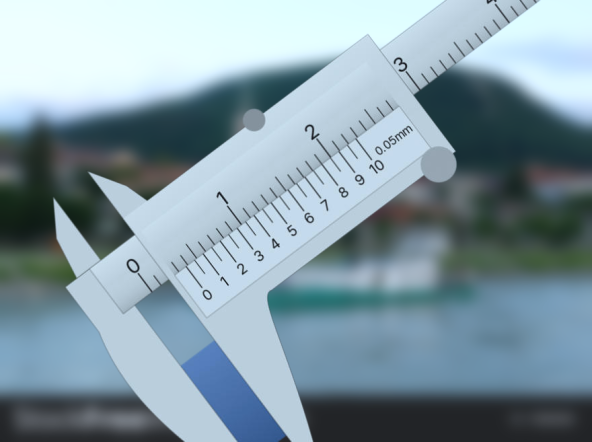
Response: **3.8** mm
